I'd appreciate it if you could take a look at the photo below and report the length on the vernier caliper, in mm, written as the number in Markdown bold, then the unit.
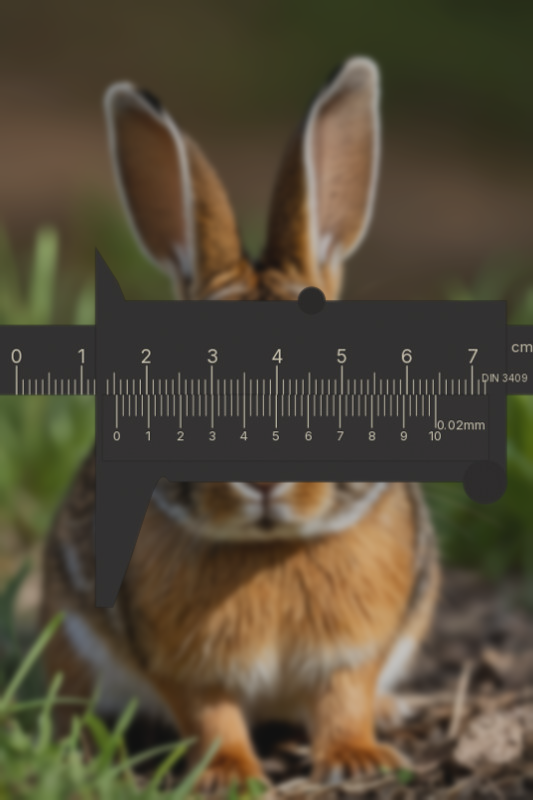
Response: **15.4** mm
